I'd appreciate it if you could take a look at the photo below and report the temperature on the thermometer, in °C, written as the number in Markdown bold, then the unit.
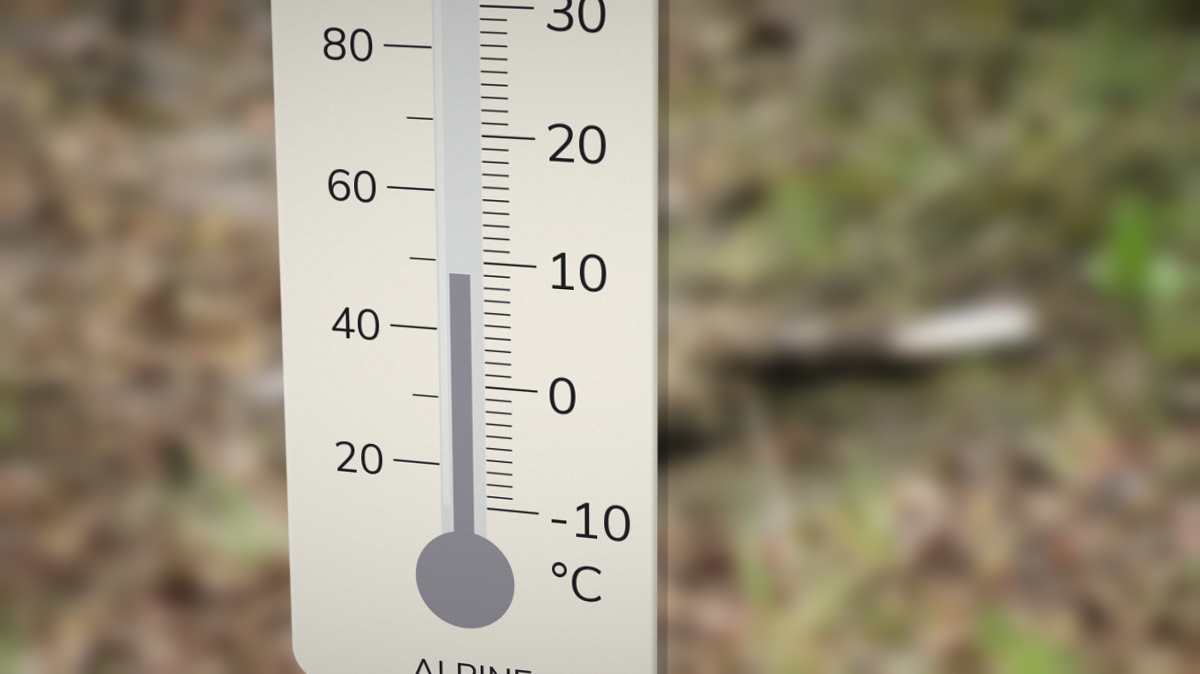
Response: **9** °C
